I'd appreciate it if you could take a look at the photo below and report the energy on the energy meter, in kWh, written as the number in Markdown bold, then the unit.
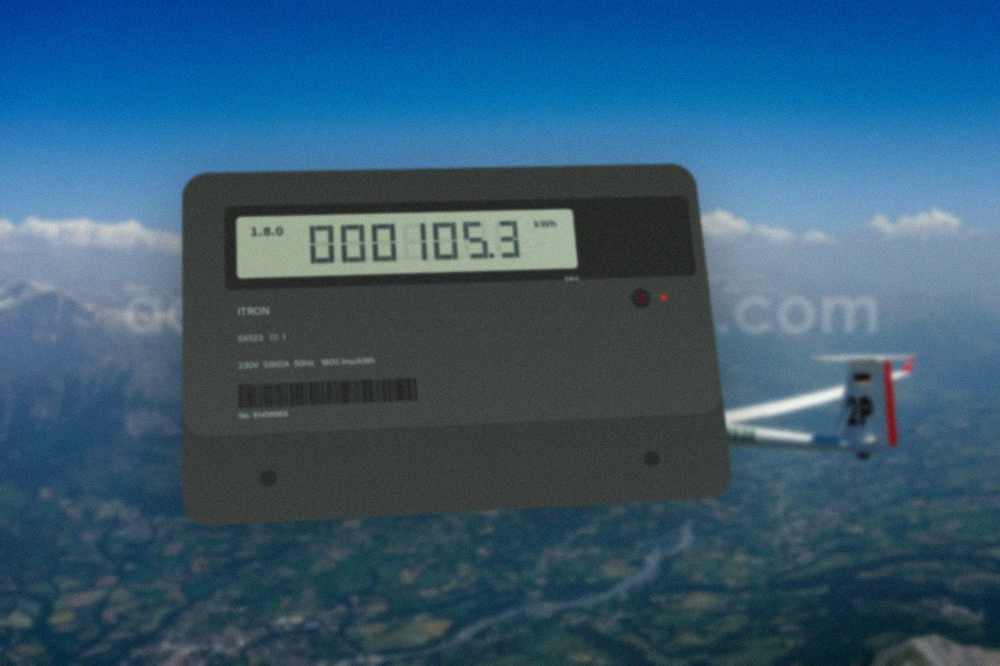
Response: **105.3** kWh
